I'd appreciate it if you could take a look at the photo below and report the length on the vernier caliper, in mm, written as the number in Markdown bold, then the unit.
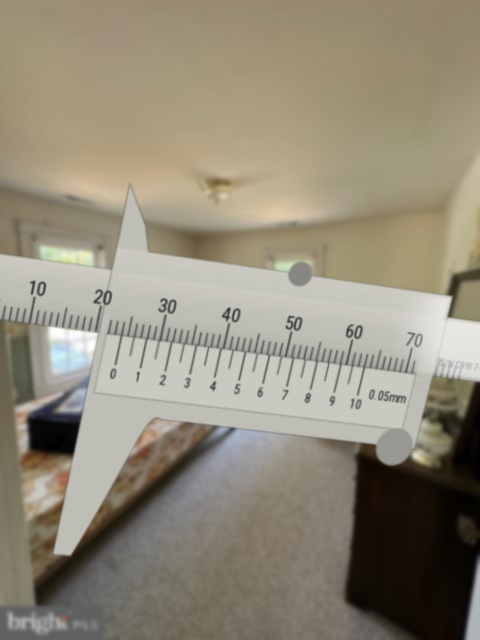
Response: **24.0** mm
